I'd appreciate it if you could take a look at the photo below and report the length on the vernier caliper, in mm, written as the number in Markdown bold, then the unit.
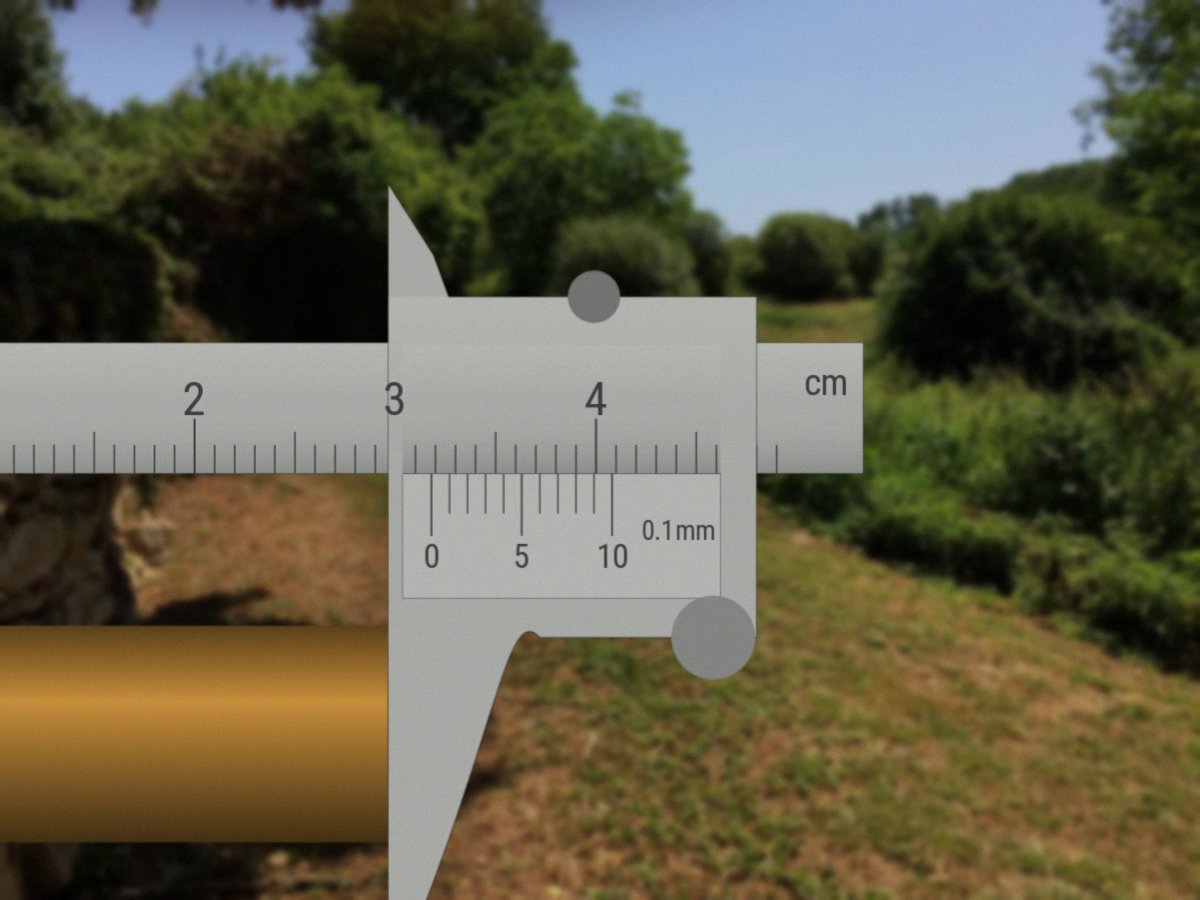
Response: **31.8** mm
